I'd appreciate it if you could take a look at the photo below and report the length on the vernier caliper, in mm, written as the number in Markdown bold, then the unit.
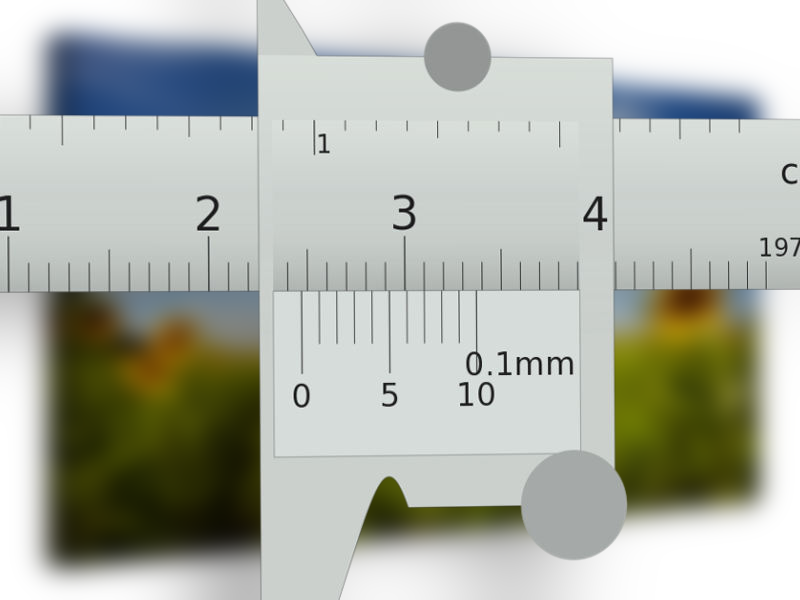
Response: **24.7** mm
